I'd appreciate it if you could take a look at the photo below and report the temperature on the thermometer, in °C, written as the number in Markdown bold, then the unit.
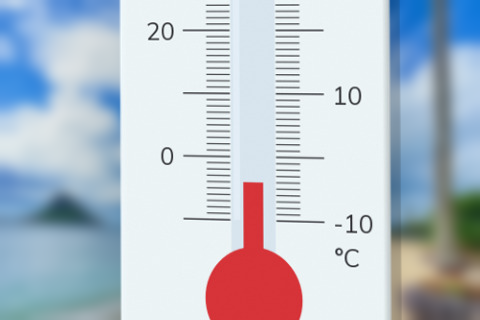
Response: **-4** °C
